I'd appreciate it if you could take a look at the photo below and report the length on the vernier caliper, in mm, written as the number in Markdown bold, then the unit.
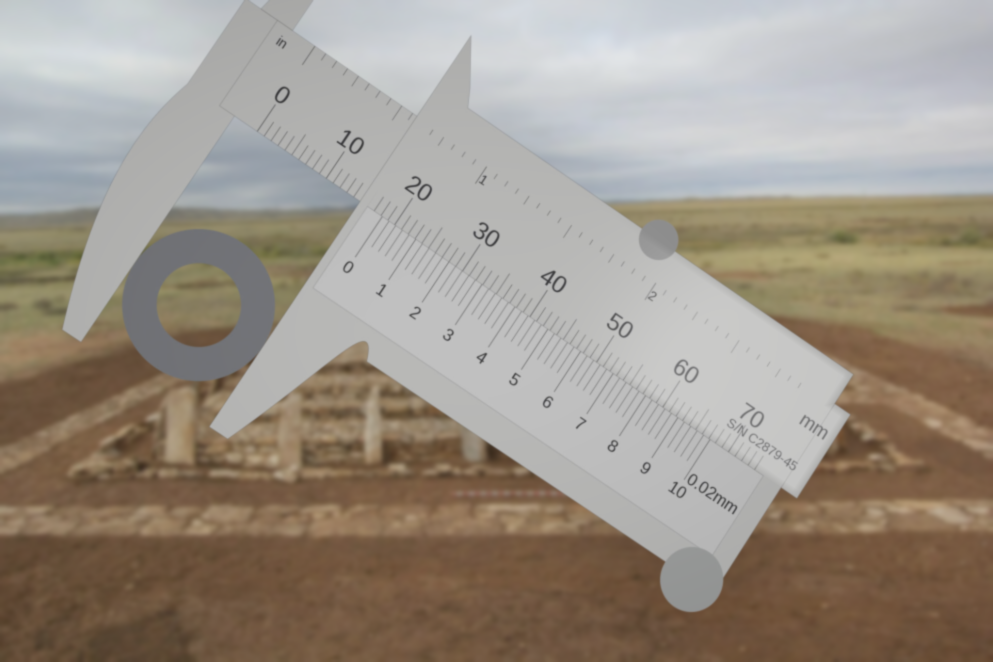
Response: **18.2** mm
